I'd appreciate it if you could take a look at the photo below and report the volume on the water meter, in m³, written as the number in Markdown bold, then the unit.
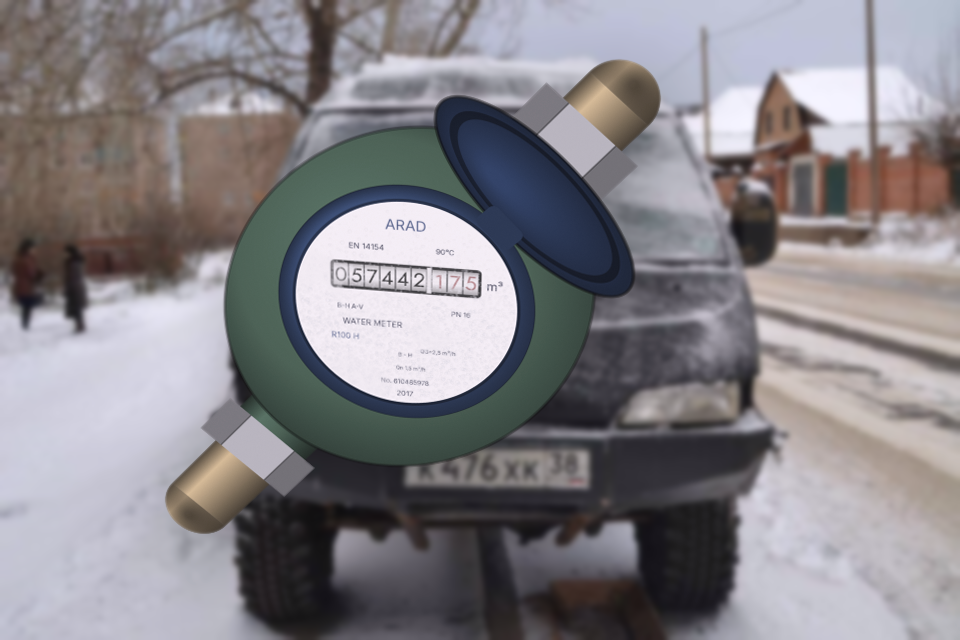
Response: **57442.175** m³
